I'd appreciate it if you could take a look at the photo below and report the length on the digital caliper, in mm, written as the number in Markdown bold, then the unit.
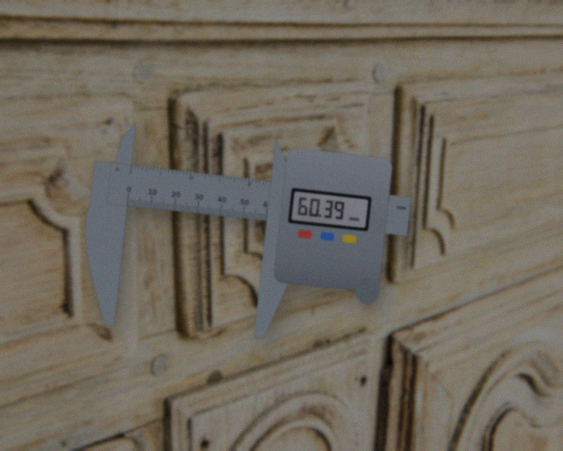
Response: **60.39** mm
